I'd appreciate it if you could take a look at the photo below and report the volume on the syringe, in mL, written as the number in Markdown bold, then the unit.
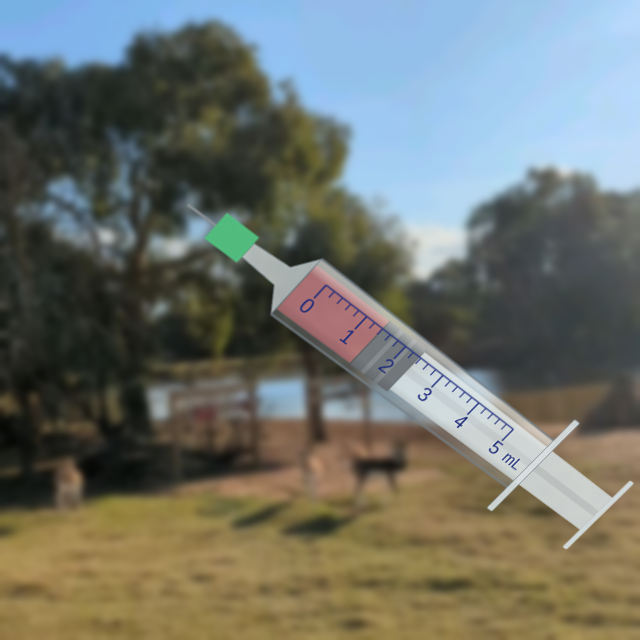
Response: **1.4** mL
